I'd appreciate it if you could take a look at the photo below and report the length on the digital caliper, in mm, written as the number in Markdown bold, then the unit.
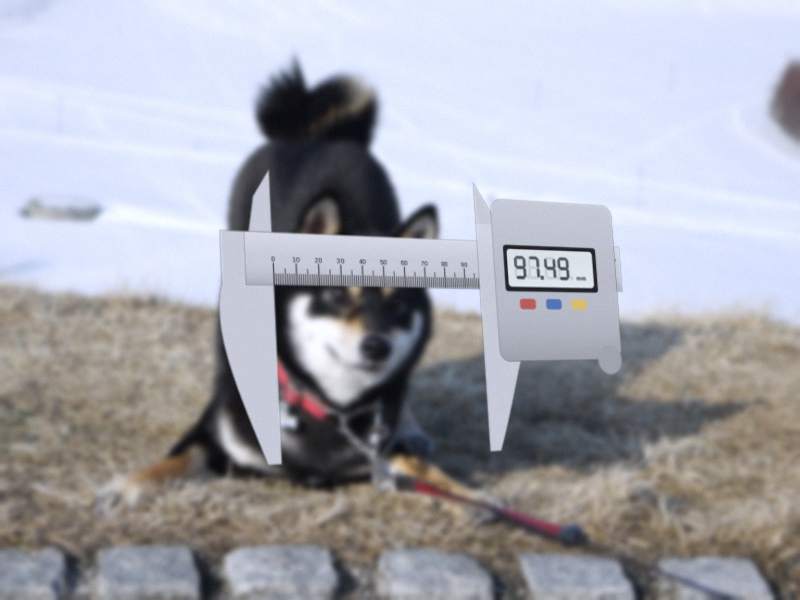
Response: **97.49** mm
